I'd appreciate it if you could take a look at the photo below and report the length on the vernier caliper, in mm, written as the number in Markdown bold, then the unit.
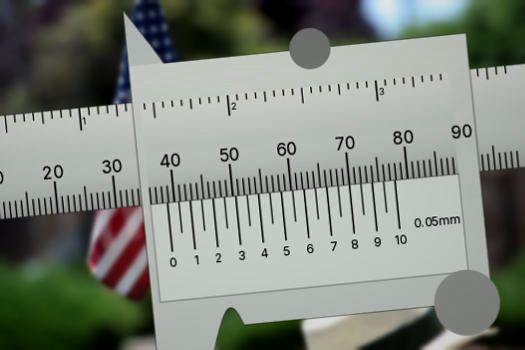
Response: **38.8** mm
